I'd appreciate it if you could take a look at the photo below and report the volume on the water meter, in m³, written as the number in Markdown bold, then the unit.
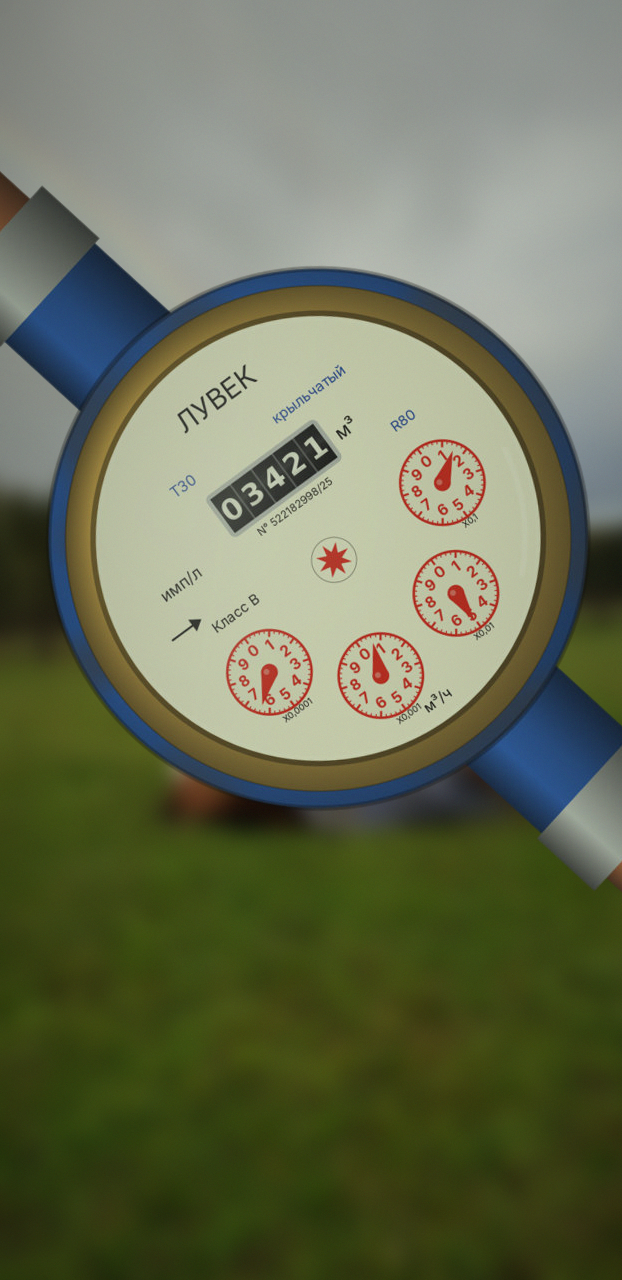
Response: **3421.1506** m³
